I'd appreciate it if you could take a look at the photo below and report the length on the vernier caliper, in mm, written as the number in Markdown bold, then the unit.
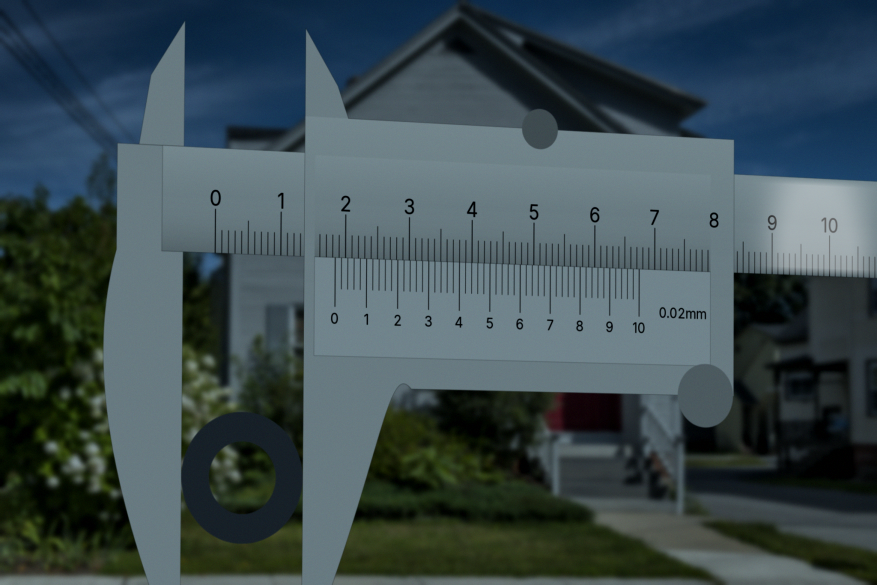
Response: **18.4** mm
